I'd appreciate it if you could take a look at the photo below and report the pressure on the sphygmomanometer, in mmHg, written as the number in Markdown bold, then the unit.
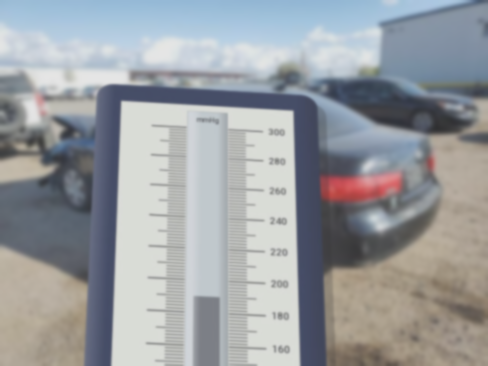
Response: **190** mmHg
